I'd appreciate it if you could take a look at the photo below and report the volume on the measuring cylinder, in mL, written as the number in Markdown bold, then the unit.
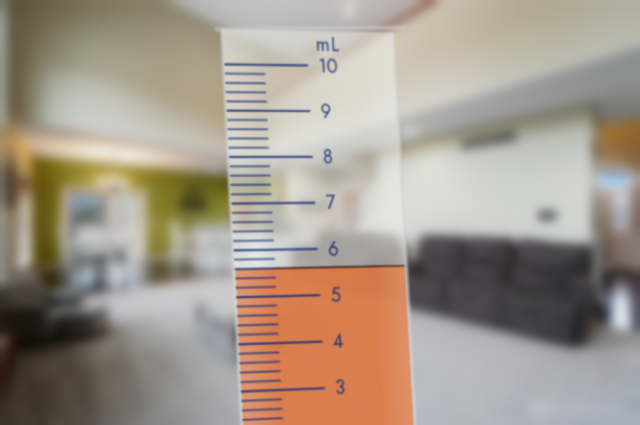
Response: **5.6** mL
